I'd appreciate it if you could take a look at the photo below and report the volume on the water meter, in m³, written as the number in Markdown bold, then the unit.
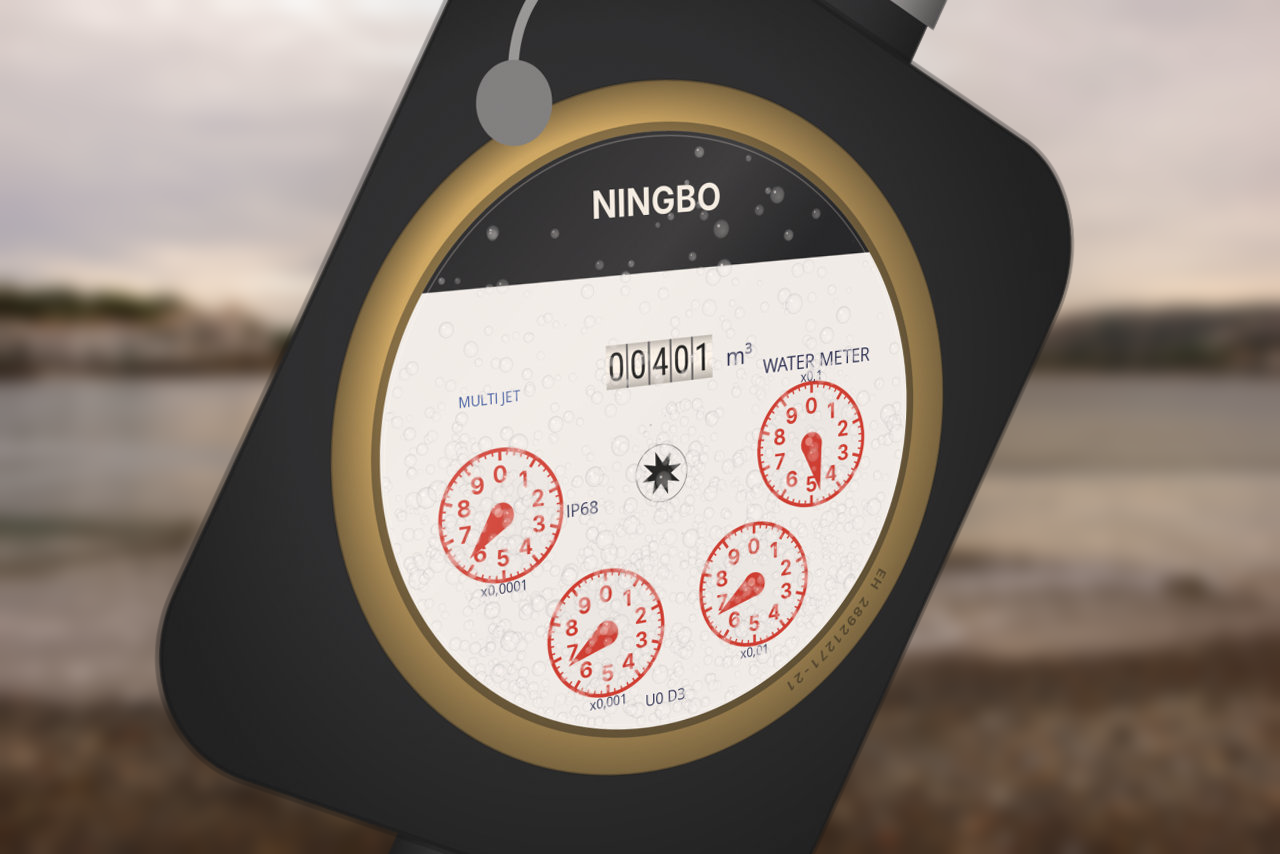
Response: **401.4666** m³
